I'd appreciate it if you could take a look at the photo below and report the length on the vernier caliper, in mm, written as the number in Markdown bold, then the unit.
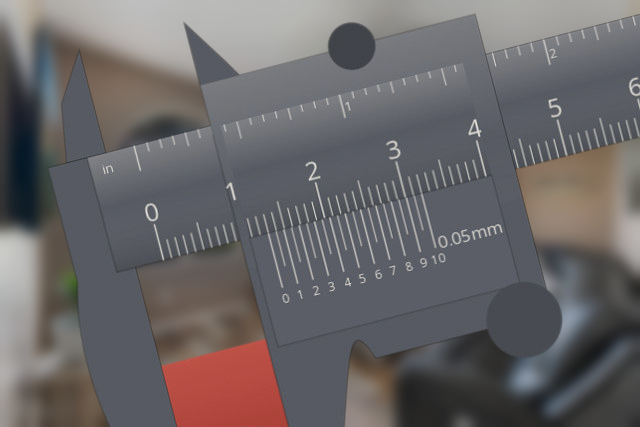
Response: **13.0** mm
